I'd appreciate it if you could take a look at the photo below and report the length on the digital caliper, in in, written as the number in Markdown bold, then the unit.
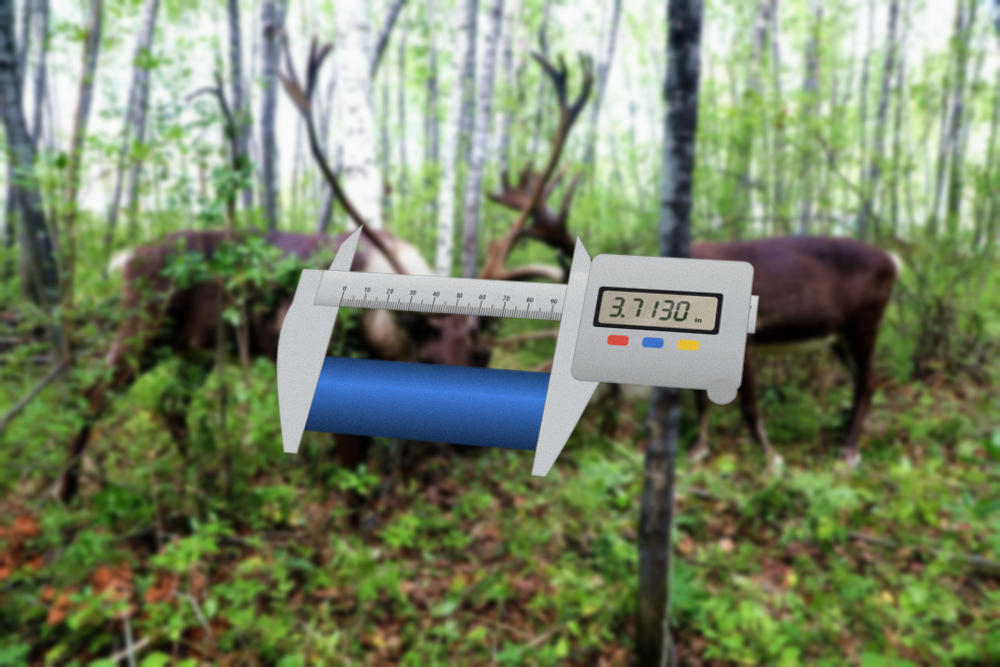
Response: **3.7130** in
